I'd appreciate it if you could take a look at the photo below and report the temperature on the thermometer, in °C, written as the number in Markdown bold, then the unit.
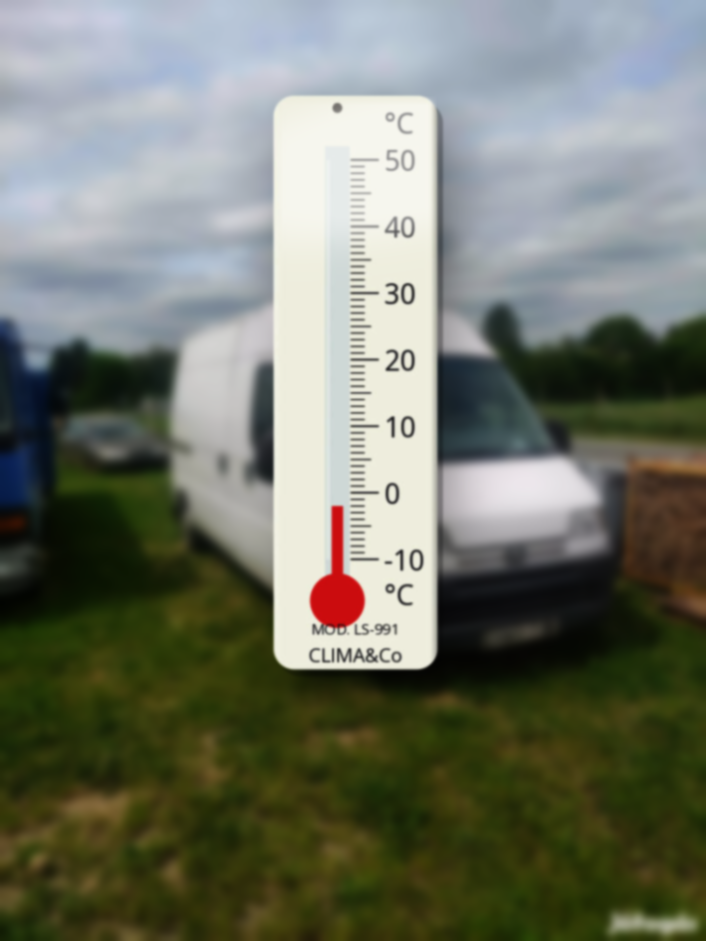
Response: **-2** °C
